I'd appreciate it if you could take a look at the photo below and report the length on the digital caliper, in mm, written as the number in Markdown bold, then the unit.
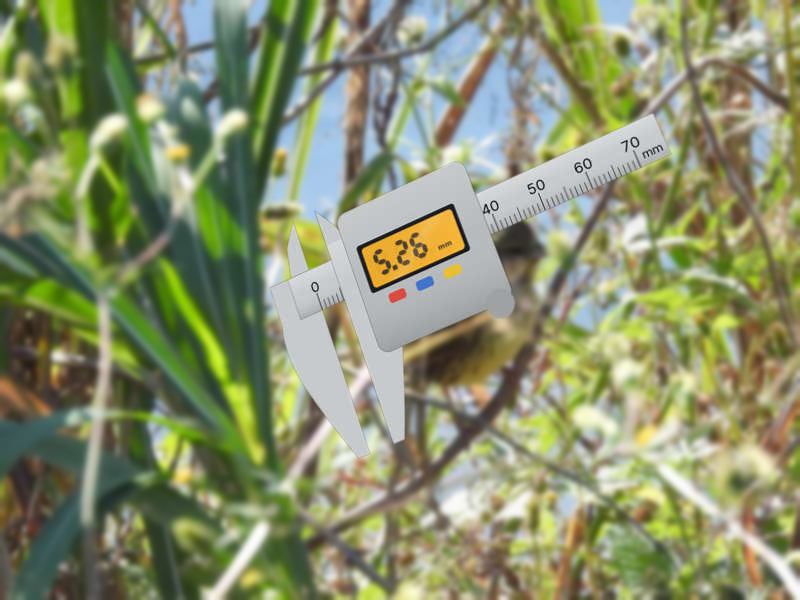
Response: **5.26** mm
